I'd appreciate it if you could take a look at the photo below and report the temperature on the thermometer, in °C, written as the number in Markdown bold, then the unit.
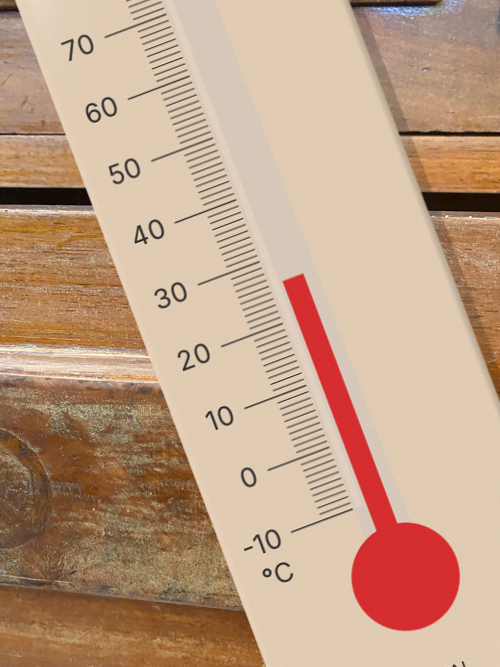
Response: **26** °C
